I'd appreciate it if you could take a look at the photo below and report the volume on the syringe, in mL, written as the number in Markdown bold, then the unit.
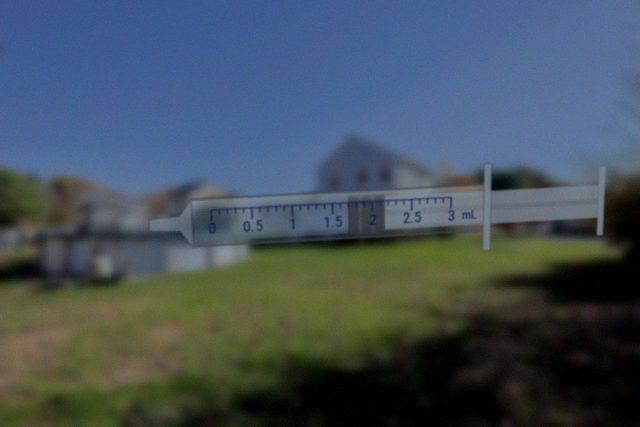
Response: **1.7** mL
